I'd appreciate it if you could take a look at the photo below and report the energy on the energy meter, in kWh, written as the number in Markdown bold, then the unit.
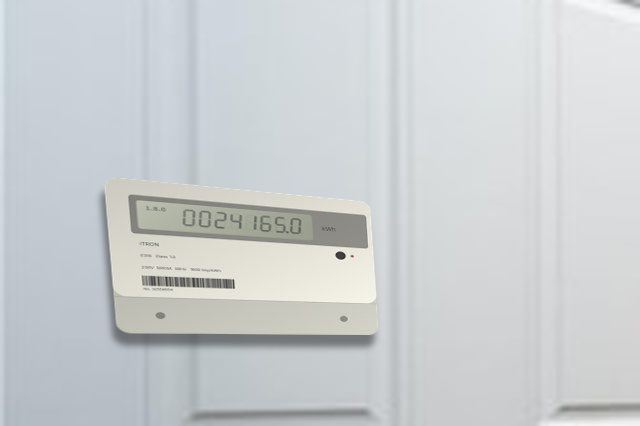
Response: **24165.0** kWh
